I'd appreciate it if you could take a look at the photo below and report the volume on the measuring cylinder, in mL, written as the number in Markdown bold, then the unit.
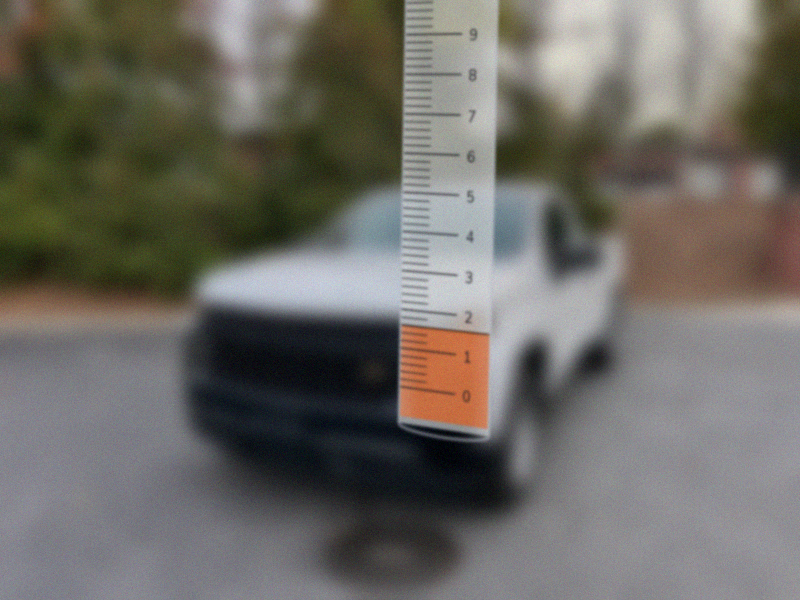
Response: **1.6** mL
